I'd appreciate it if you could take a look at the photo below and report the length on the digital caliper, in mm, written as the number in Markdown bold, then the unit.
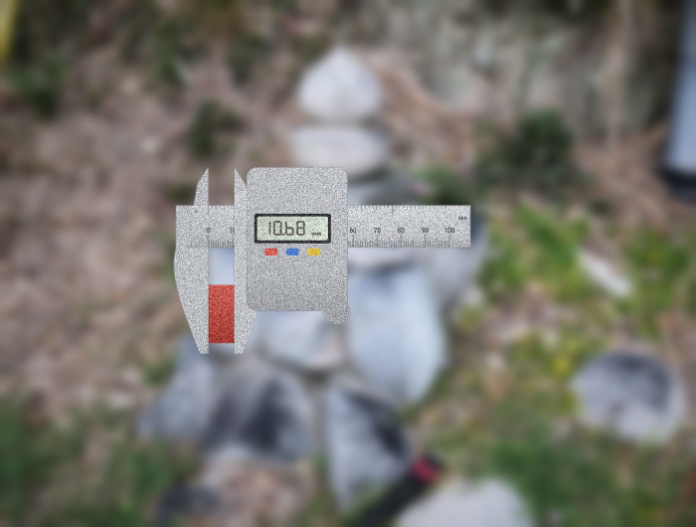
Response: **10.68** mm
